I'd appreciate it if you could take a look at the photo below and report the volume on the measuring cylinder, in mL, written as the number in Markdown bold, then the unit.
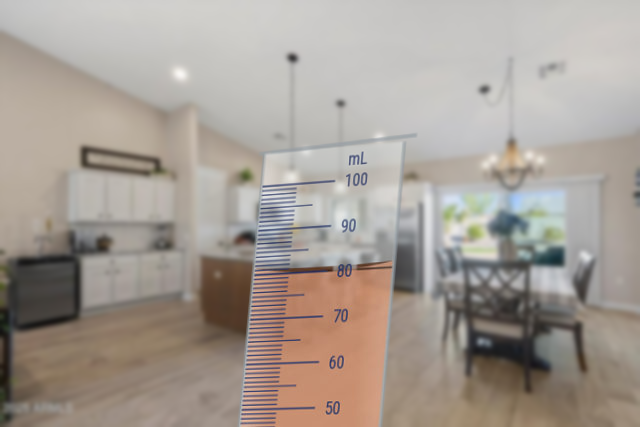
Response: **80** mL
